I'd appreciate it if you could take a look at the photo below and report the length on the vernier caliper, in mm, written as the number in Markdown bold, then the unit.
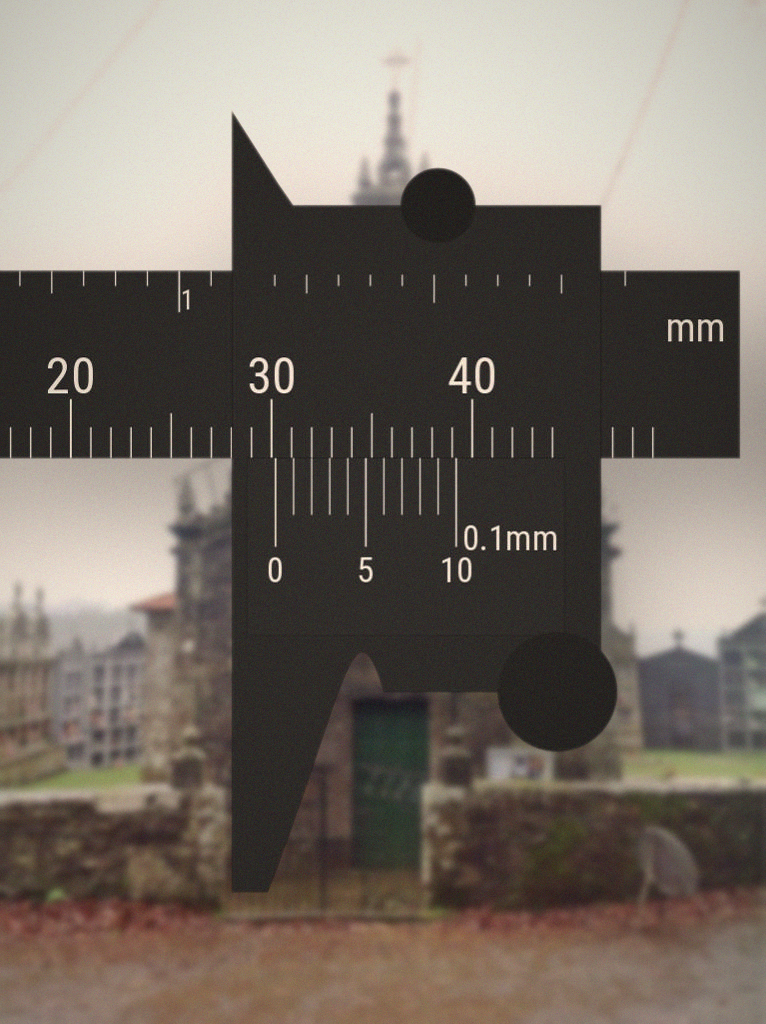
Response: **30.2** mm
